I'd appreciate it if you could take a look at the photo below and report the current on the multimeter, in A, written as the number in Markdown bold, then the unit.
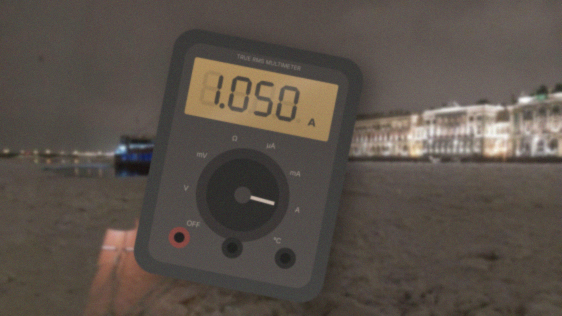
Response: **1.050** A
